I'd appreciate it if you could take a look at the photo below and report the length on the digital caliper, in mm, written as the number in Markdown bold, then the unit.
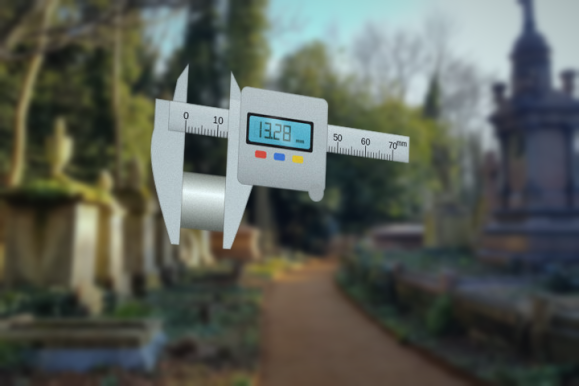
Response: **13.28** mm
